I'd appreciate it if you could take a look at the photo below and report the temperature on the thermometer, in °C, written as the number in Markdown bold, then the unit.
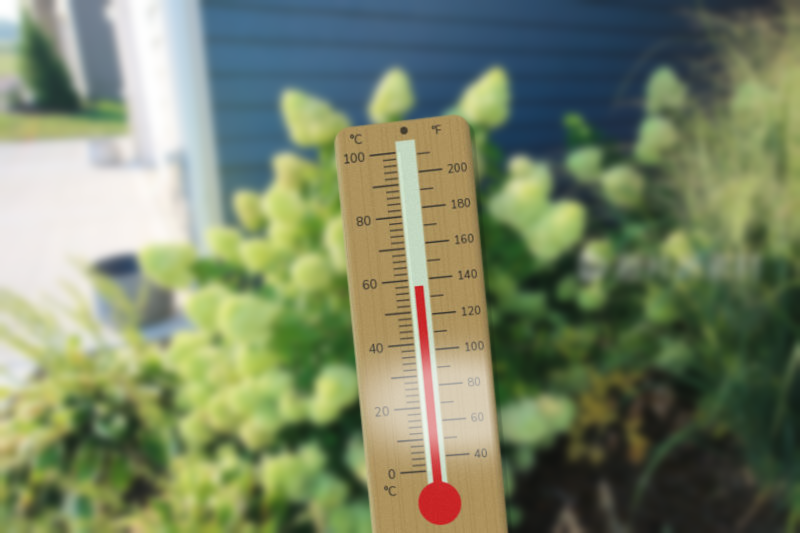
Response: **58** °C
